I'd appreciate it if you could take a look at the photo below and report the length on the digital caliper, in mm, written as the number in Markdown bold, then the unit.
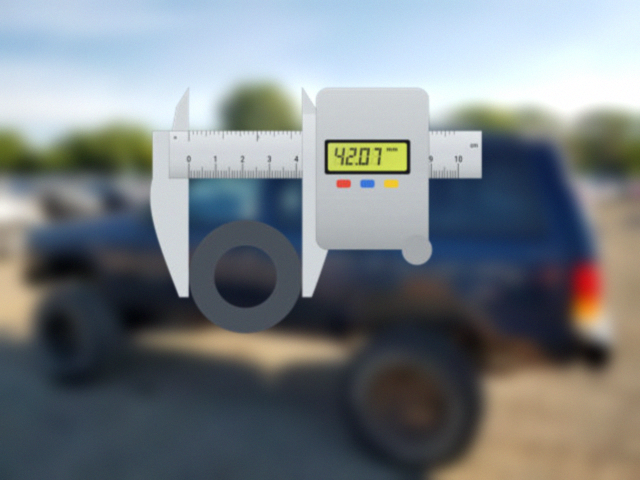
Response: **42.07** mm
